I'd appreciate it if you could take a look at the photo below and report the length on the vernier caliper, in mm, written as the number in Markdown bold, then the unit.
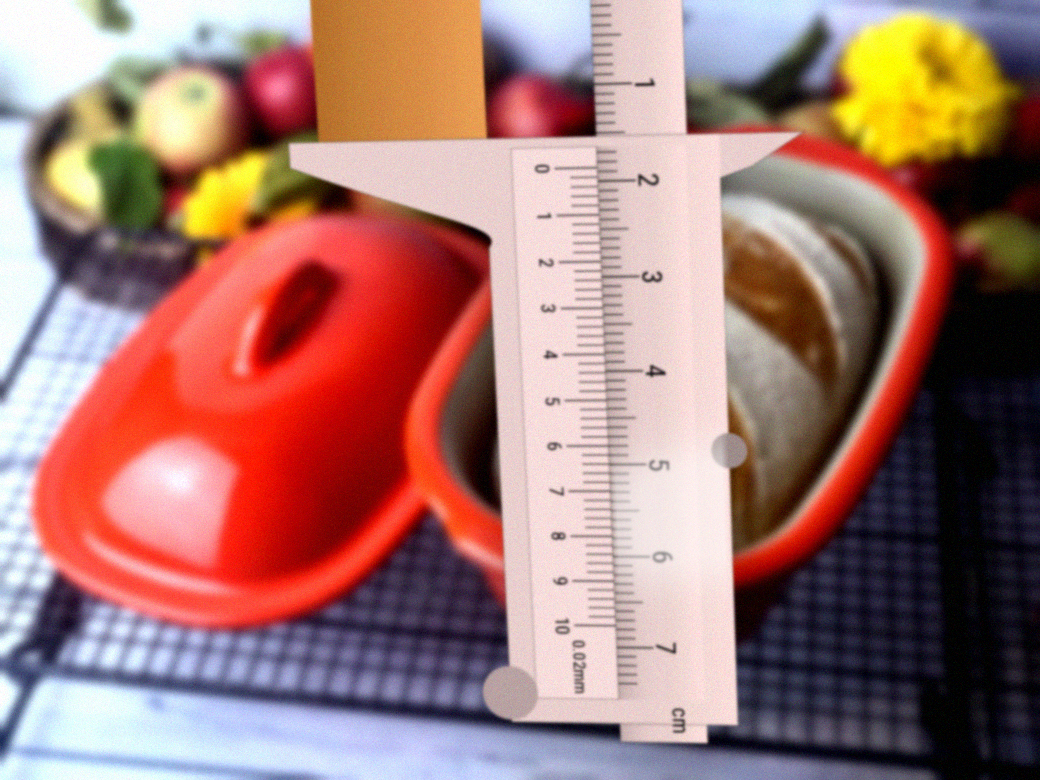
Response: **18.6** mm
